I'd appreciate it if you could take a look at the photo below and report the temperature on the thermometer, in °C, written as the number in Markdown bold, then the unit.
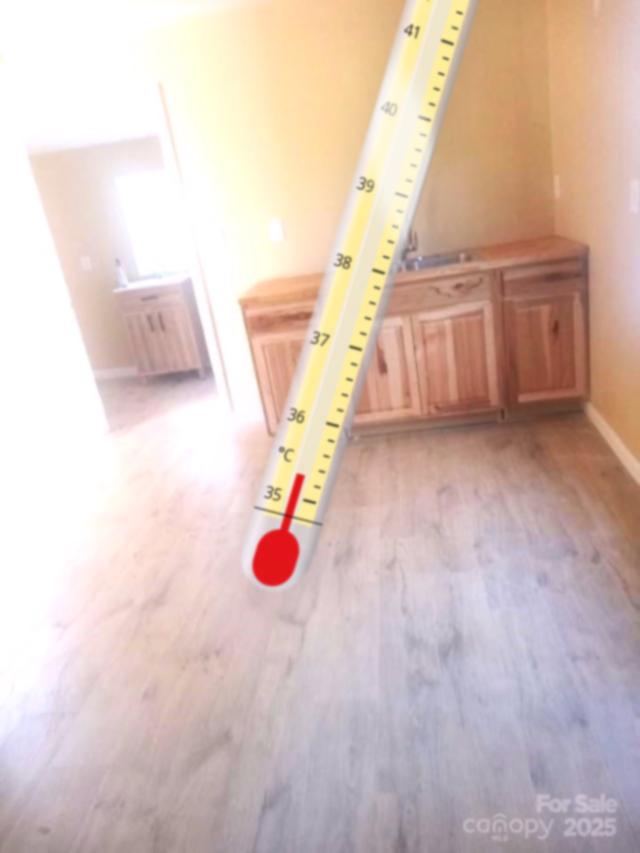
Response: **35.3** °C
